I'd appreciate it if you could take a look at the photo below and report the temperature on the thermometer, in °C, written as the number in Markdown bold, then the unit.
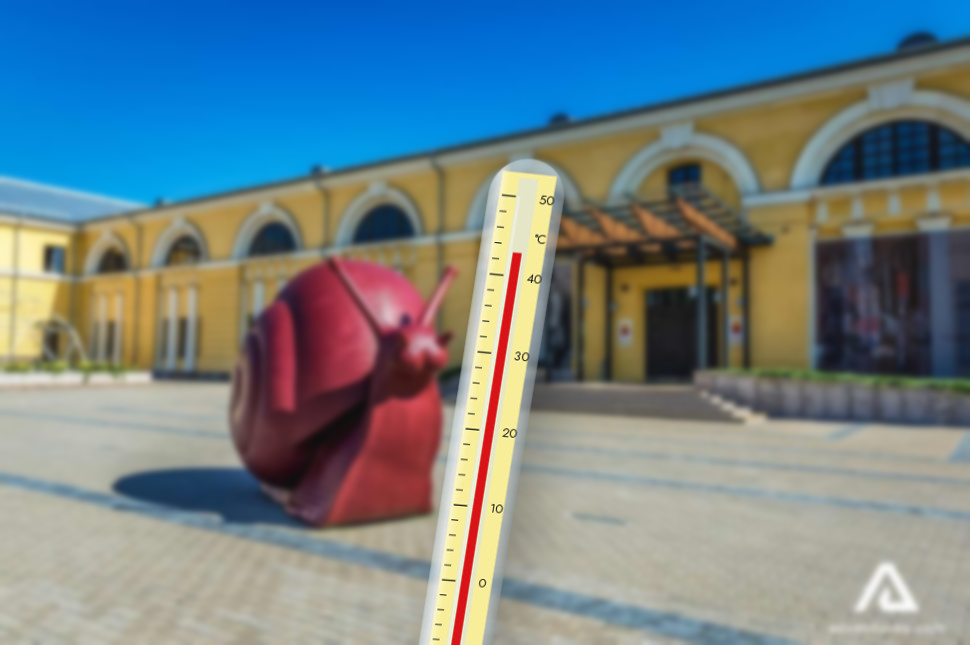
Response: **43** °C
